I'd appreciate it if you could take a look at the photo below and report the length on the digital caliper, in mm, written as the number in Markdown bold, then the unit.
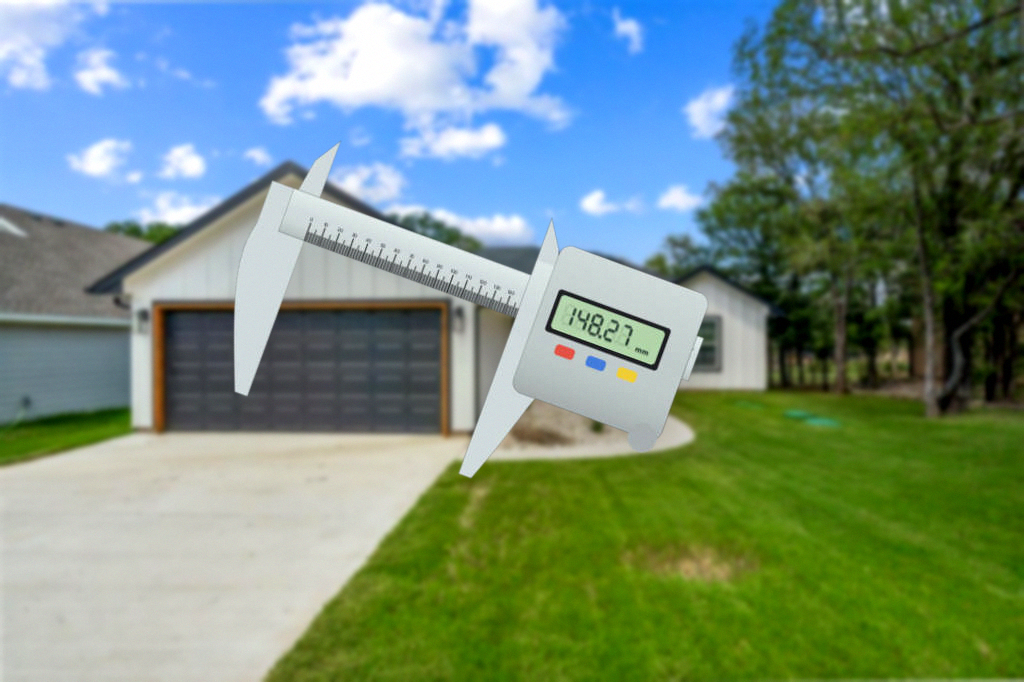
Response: **148.27** mm
